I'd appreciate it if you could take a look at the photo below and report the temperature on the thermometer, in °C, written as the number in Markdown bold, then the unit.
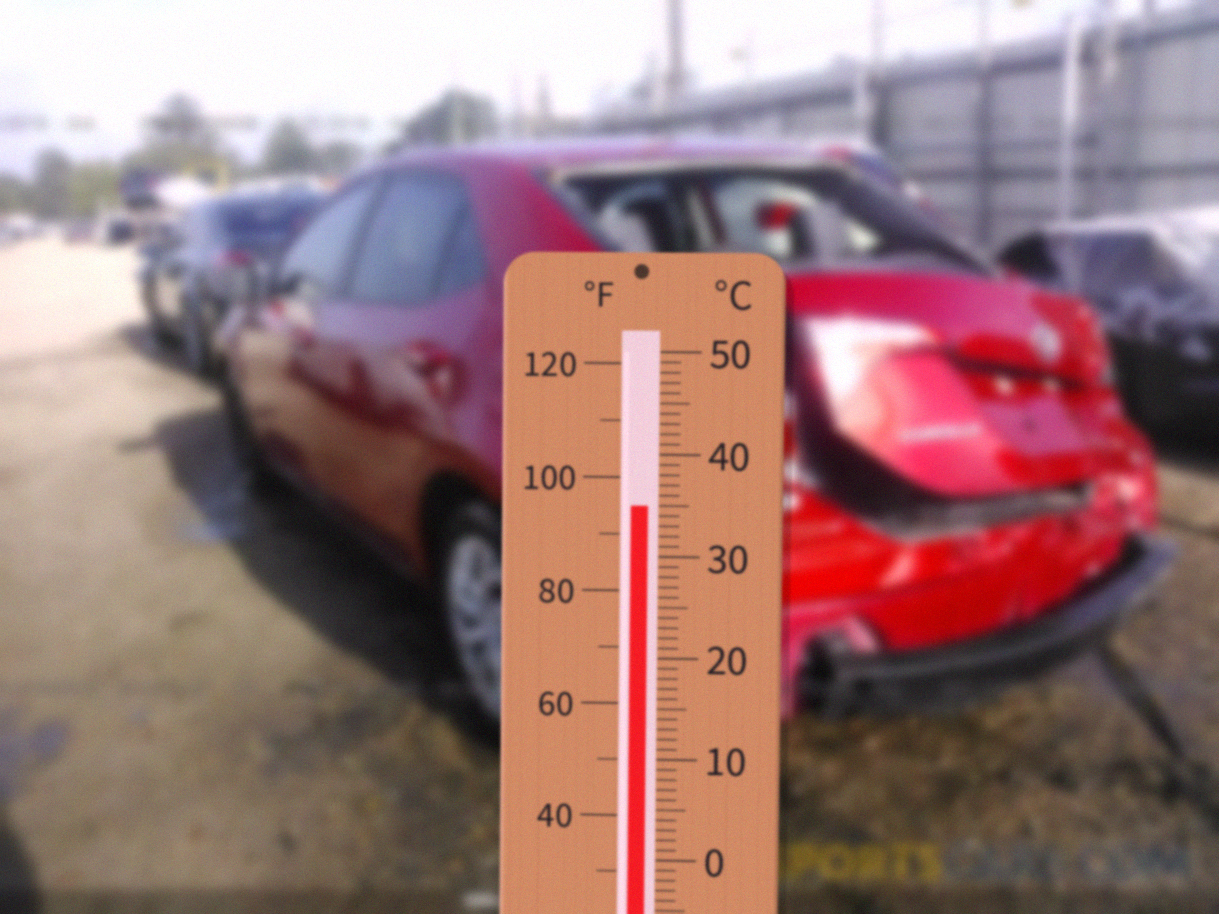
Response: **35** °C
